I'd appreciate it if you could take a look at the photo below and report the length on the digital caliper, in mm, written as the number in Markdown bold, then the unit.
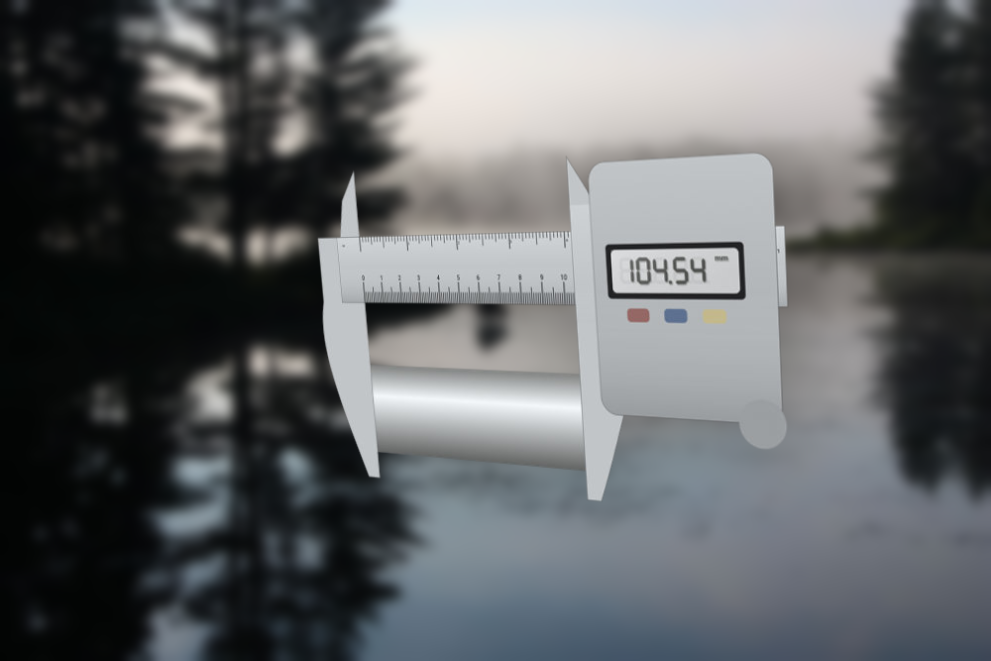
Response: **104.54** mm
